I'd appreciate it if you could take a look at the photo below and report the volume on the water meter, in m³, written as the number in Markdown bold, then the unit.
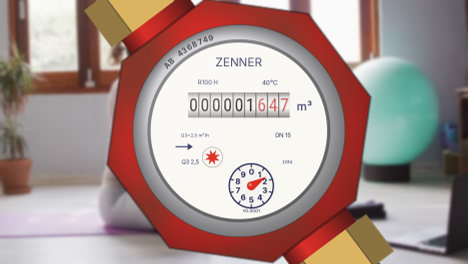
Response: **1.6471** m³
